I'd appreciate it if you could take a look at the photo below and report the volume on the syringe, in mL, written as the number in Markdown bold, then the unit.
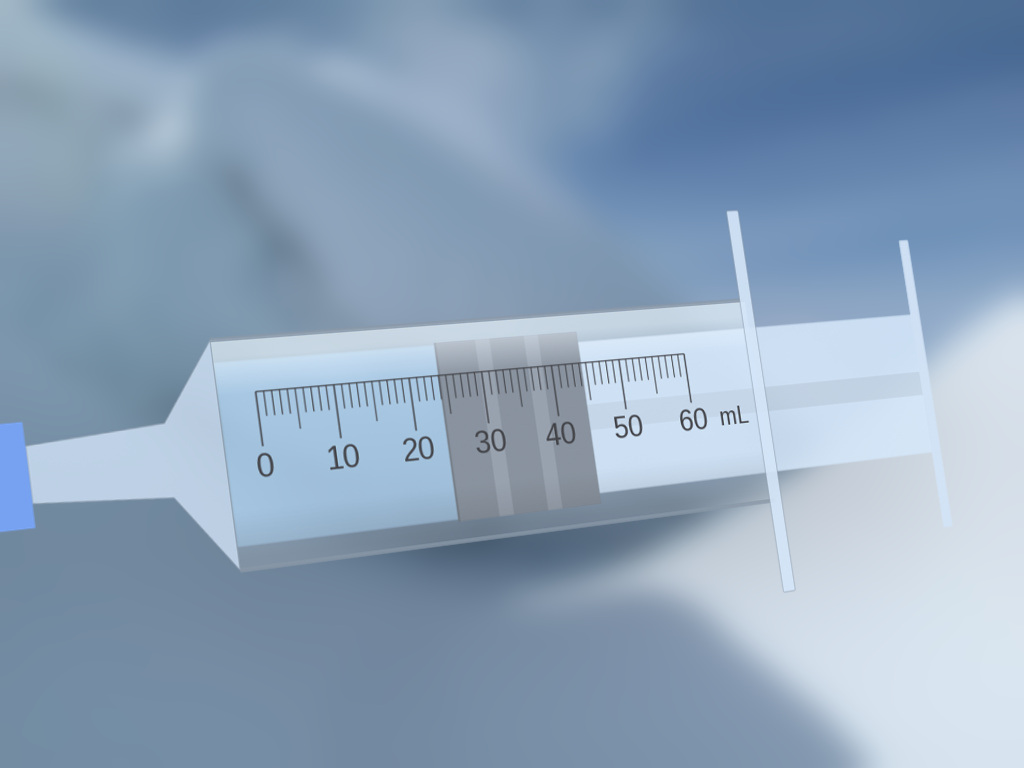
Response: **24** mL
